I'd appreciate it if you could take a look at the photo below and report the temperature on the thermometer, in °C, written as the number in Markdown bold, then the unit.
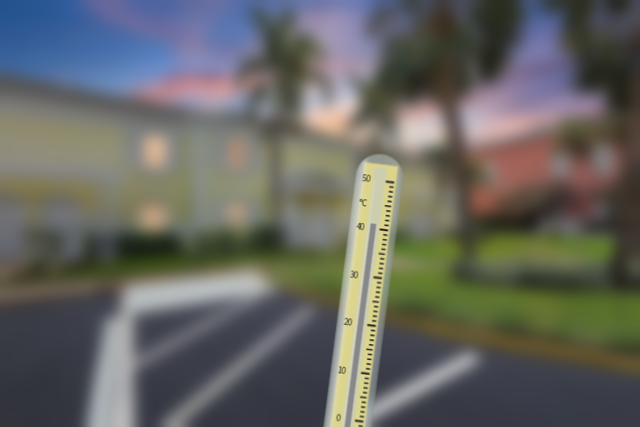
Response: **41** °C
